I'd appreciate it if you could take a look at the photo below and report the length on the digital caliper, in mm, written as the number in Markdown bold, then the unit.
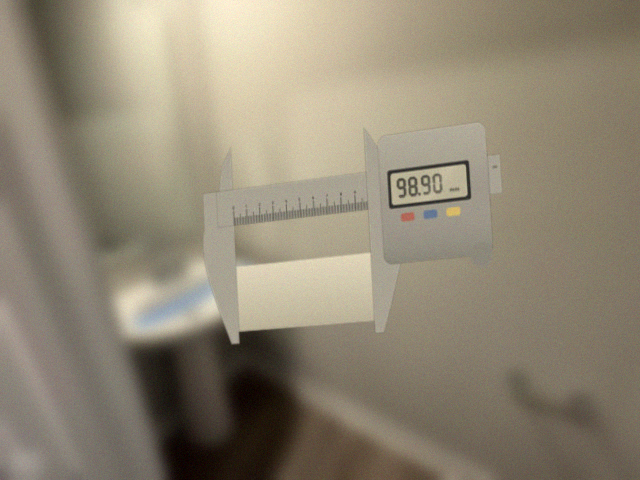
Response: **98.90** mm
